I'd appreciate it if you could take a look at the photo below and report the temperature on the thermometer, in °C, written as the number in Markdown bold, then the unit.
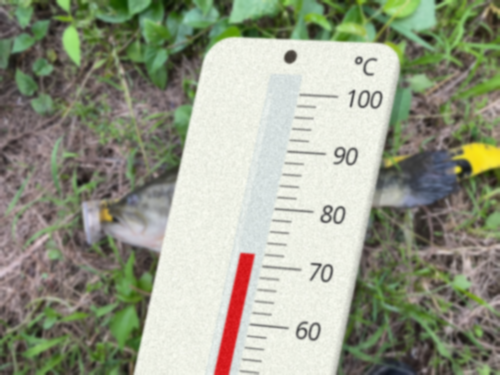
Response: **72** °C
